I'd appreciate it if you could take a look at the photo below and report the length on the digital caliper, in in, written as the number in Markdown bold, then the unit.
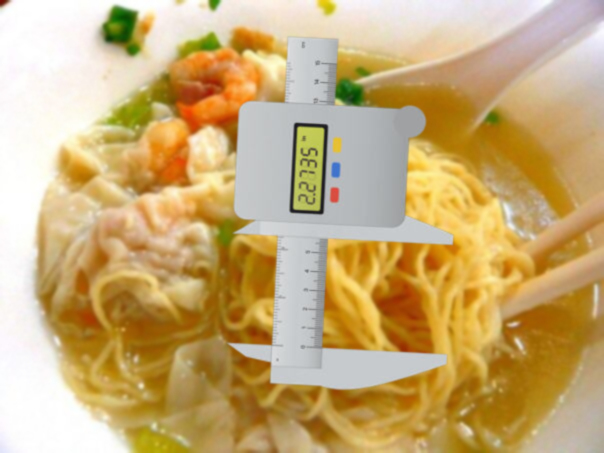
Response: **2.2735** in
